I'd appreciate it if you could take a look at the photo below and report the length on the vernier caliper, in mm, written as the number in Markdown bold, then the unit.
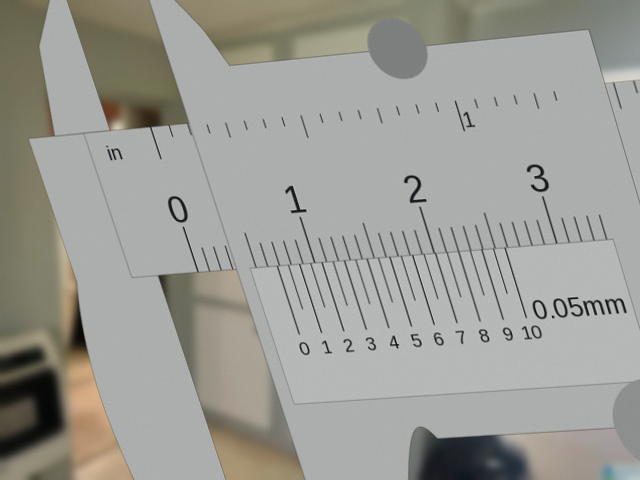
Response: **6.8** mm
